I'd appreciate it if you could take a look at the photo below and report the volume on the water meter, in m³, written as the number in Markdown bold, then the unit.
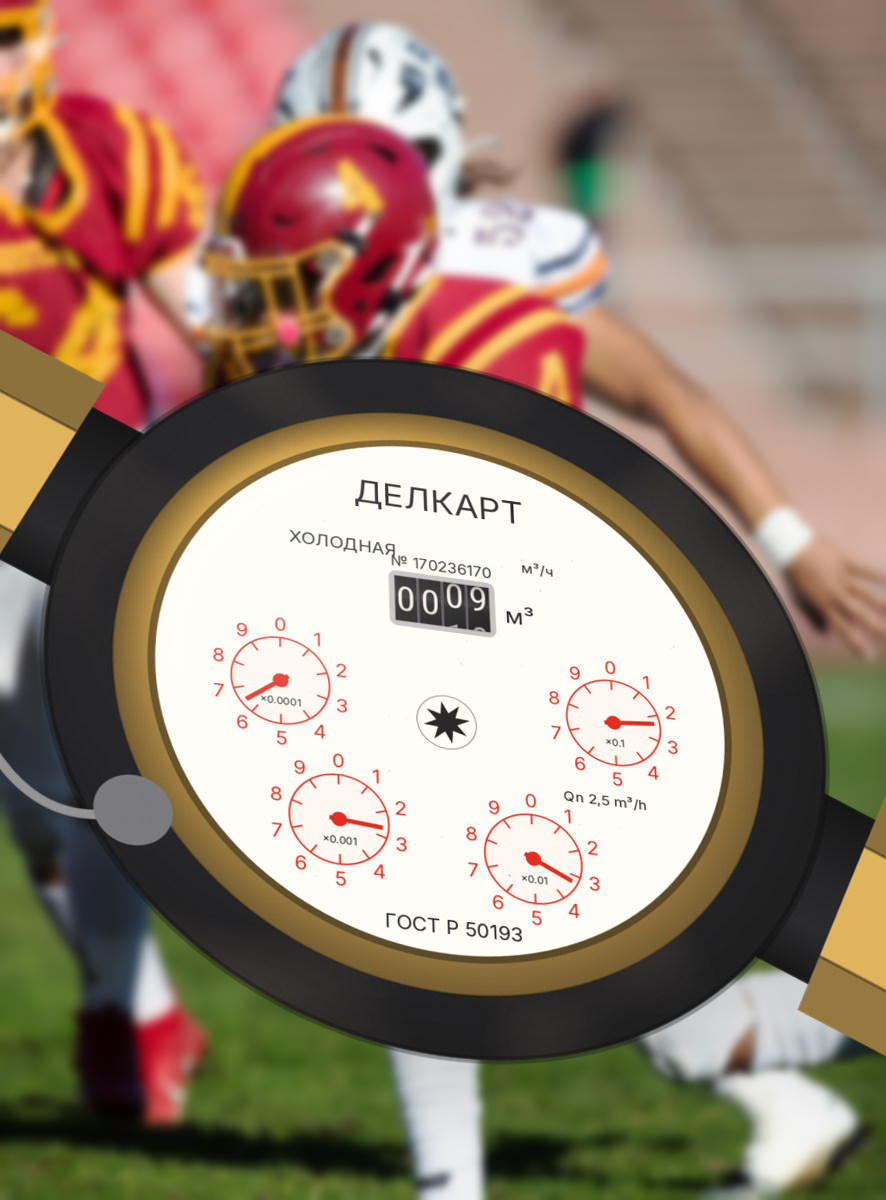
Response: **9.2326** m³
